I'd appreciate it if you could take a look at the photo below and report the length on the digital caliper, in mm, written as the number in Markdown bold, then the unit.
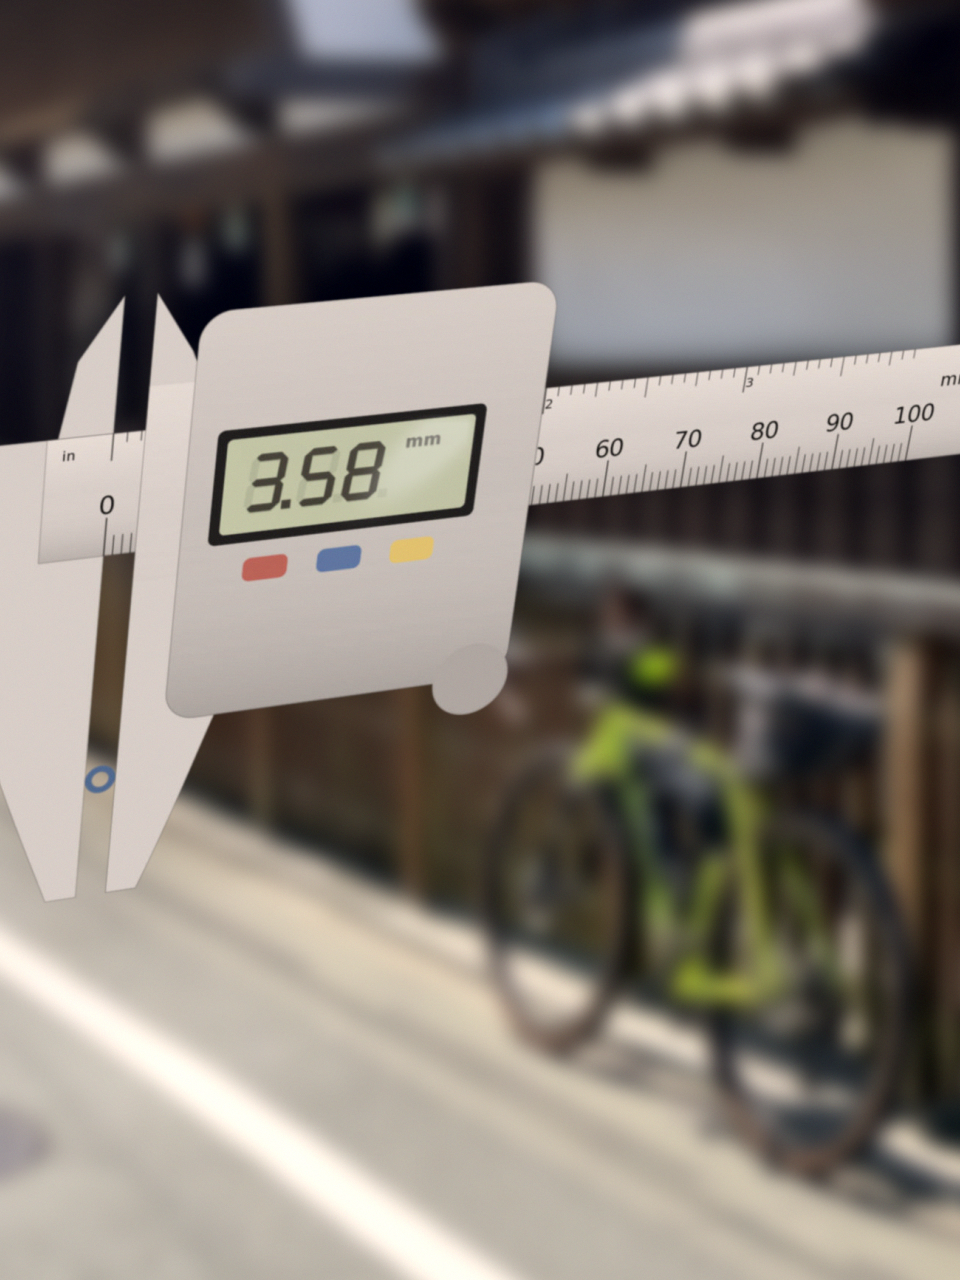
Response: **3.58** mm
